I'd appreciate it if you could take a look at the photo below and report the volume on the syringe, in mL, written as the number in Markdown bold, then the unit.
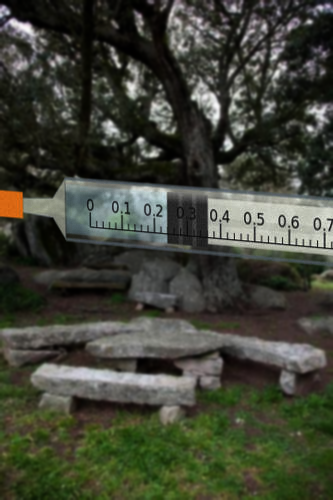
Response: **0.24** mL
